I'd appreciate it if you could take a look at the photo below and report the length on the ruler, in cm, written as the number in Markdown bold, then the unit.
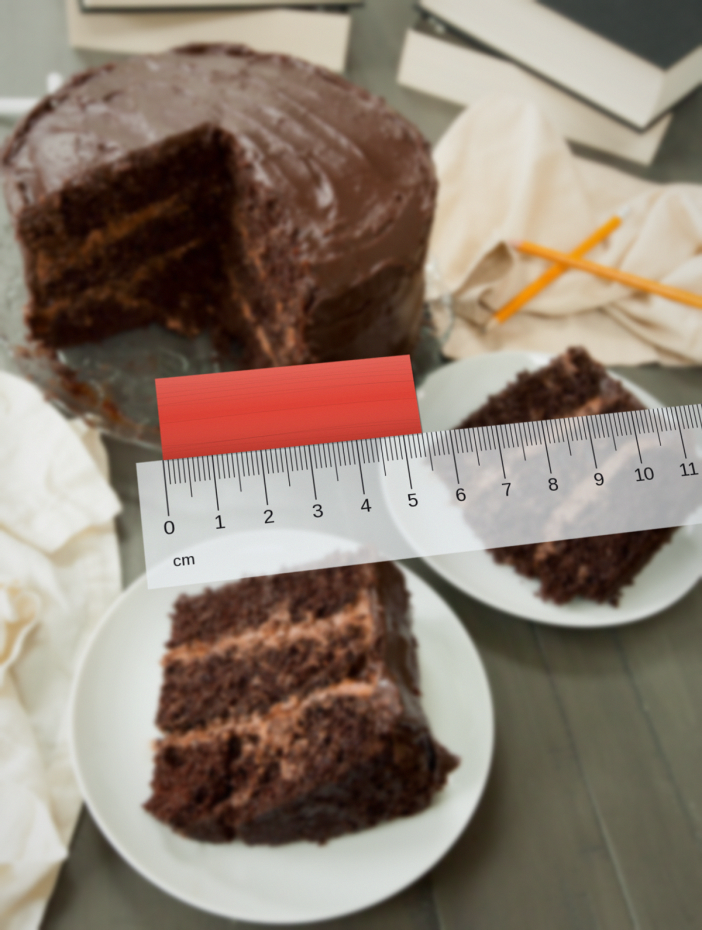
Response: **5.4** cm
